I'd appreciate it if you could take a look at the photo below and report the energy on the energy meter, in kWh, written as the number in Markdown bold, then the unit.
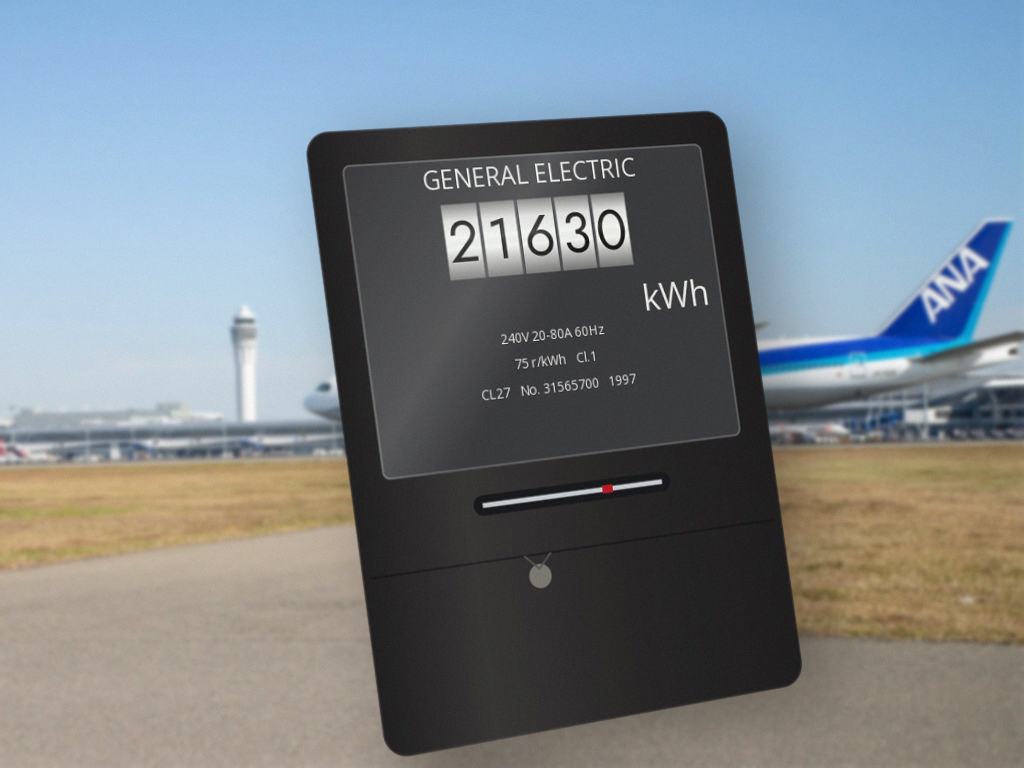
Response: **21630** kWh
